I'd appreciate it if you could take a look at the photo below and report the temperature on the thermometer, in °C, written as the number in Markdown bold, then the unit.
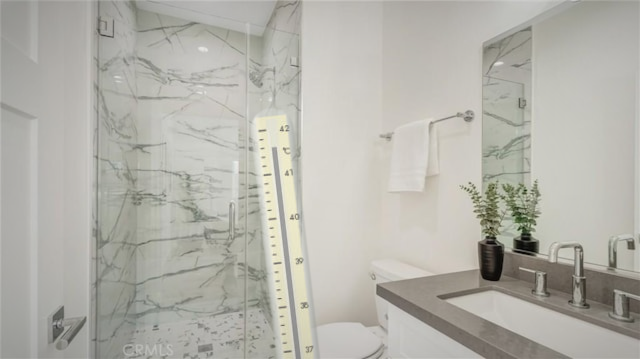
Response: **41.6** °C
